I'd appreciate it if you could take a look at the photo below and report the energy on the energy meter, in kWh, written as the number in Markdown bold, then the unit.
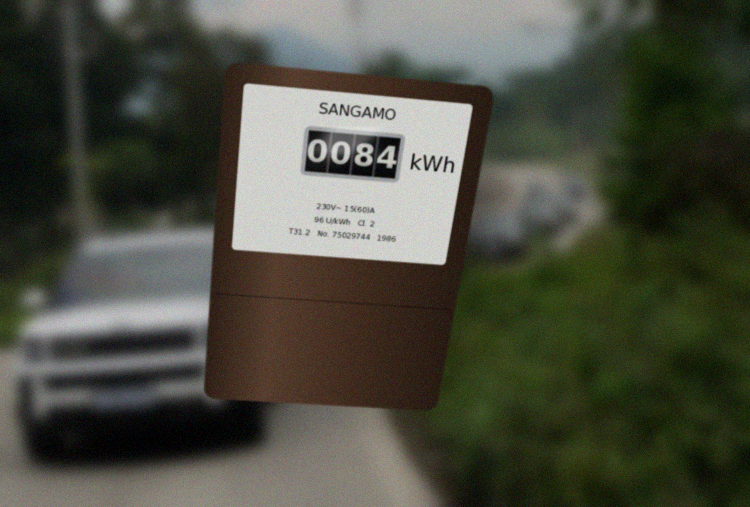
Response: **84** kWh
